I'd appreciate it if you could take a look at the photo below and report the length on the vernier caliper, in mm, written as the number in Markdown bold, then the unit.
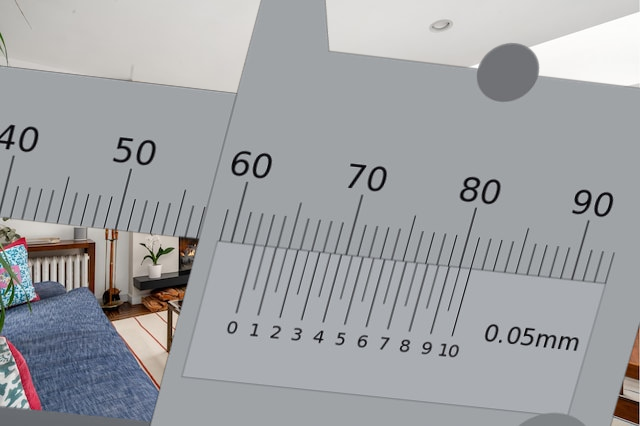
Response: **62.0** mm
